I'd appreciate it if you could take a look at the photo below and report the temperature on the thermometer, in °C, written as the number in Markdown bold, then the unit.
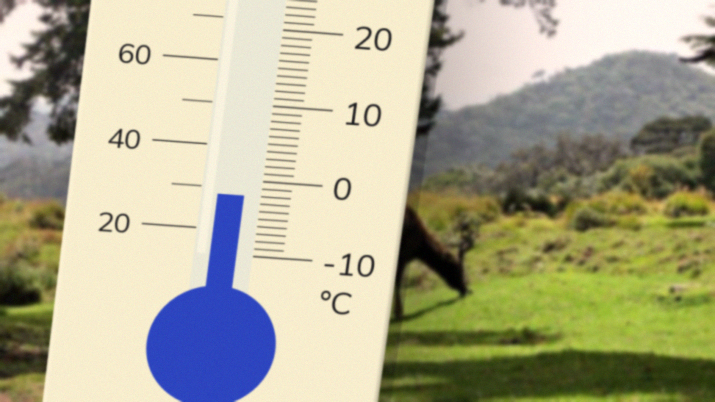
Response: **-2** °C
